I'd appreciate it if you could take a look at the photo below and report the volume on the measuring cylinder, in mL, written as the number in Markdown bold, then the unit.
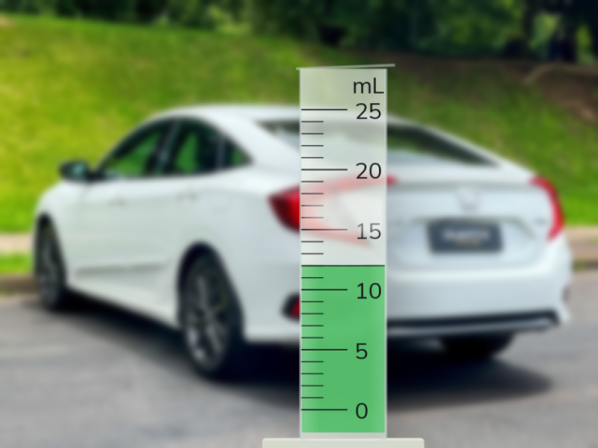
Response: **12** mL
